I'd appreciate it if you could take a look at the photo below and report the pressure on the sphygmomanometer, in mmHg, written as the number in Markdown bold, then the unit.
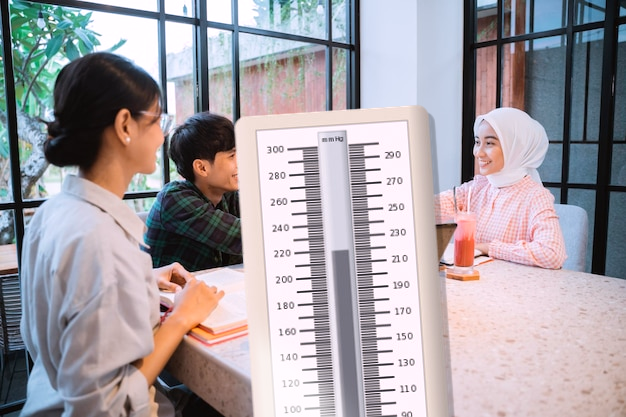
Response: **220** mmHg
